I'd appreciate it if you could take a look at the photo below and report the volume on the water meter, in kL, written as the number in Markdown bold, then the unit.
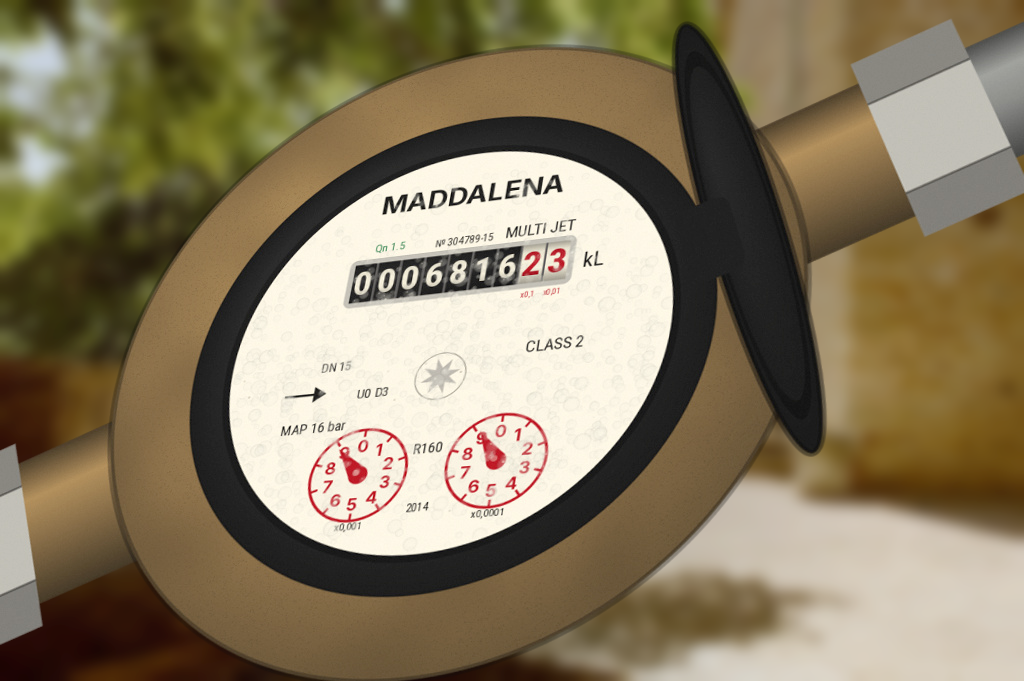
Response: **6816.2389** kL
